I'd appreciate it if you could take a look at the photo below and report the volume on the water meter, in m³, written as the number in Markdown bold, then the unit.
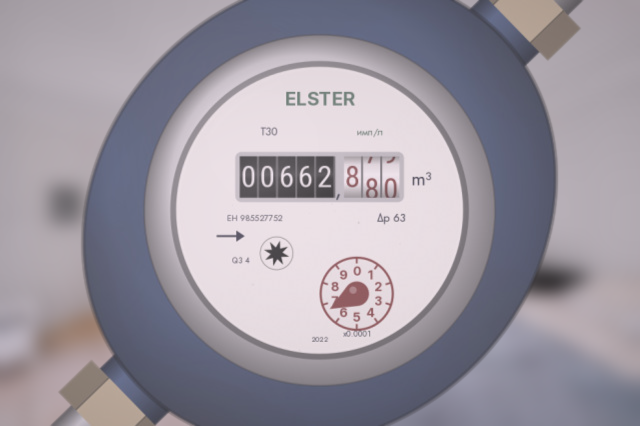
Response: **662.8796** m³
